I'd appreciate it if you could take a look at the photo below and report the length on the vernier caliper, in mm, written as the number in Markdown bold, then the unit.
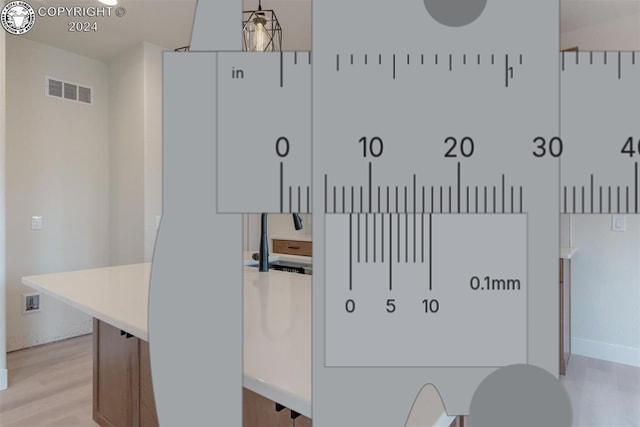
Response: **7.8** mm
